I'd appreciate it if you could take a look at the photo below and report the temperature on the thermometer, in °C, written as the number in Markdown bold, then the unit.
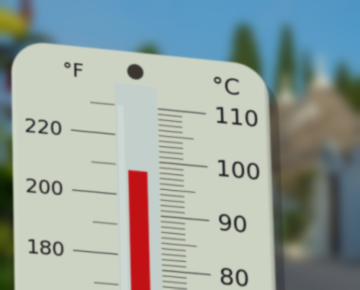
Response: **98** °C
